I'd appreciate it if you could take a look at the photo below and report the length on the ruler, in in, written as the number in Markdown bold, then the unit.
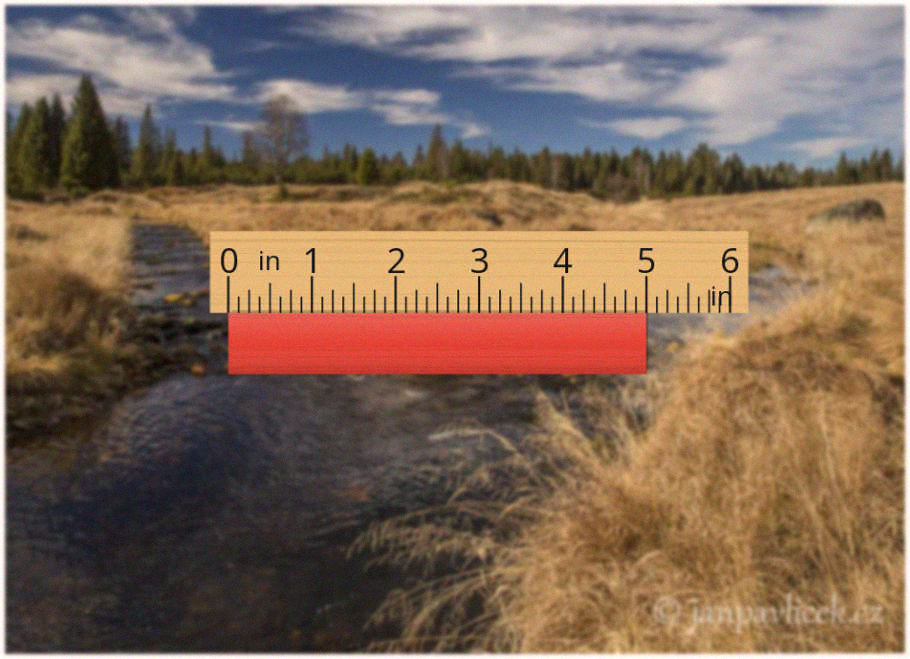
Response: **5** in
